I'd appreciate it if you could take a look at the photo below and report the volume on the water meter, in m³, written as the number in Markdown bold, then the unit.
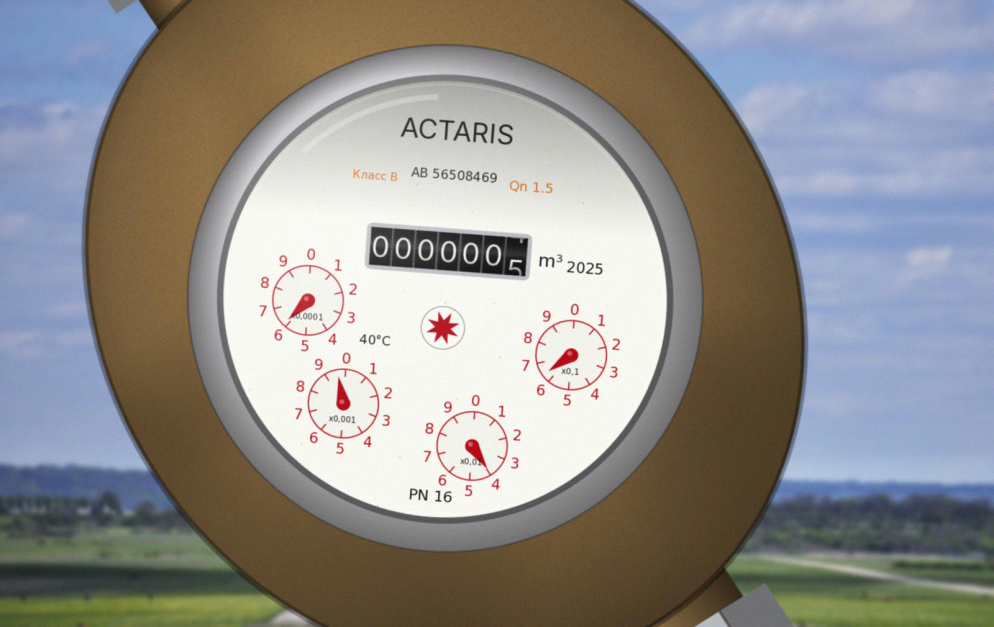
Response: **4.6396** m³
